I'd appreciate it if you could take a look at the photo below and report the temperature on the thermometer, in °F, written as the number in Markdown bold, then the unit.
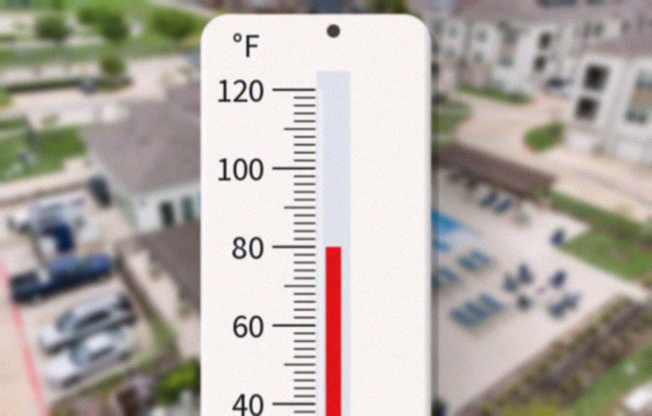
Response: **80** °F
